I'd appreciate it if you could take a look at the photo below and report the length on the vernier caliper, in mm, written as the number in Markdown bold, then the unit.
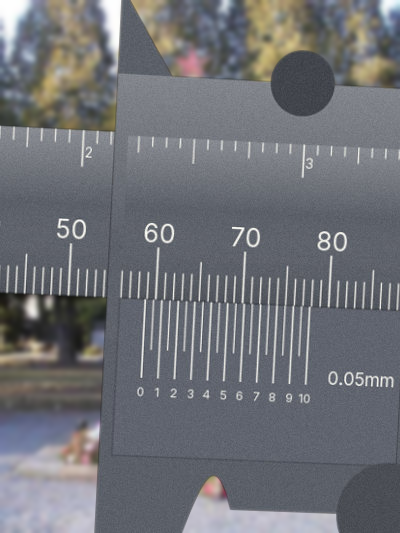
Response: **58.8** mm
